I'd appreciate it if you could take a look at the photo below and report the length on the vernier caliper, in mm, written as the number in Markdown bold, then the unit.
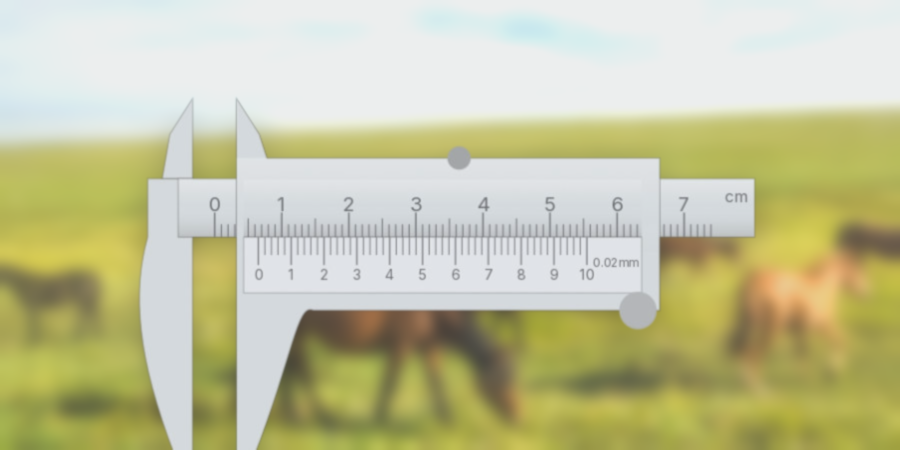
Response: **6.5** mm
